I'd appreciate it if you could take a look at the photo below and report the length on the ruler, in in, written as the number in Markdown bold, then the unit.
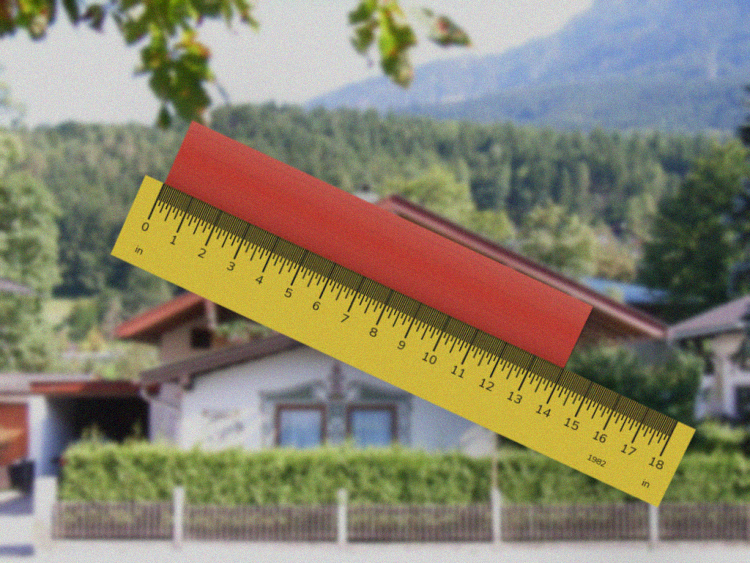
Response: **14** in
